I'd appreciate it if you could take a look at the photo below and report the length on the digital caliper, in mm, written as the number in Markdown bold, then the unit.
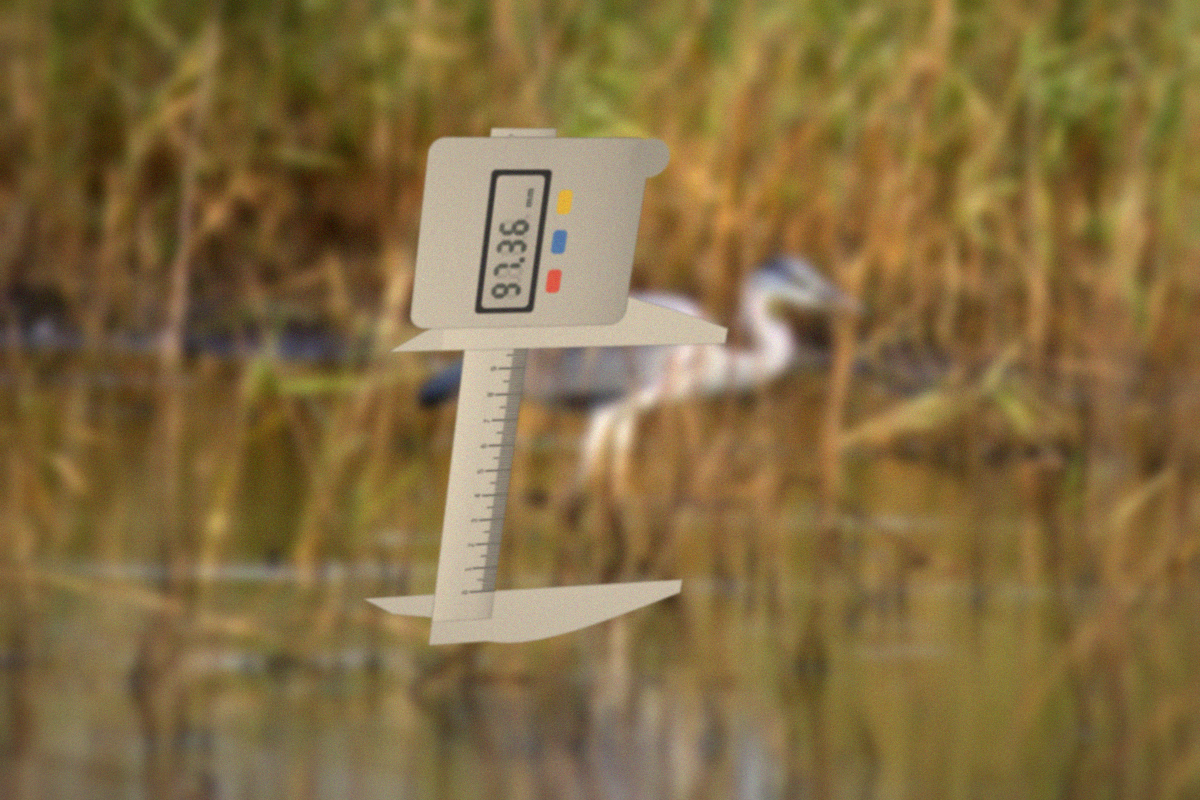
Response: **97.36** mm
